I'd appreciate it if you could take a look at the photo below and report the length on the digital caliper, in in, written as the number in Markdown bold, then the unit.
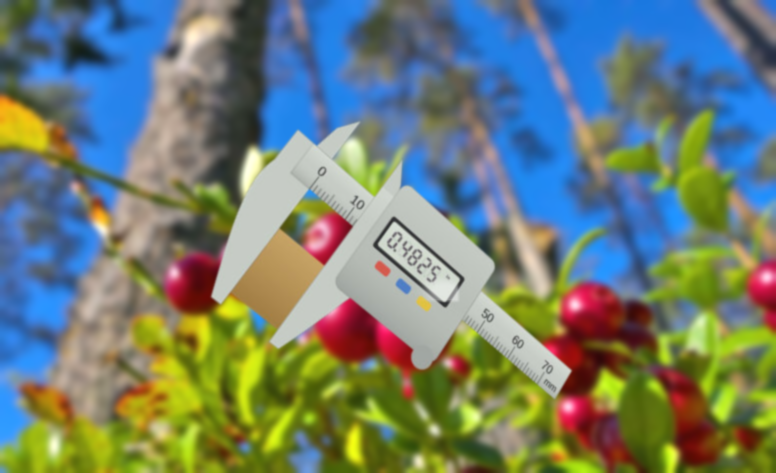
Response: **0.4825** in
